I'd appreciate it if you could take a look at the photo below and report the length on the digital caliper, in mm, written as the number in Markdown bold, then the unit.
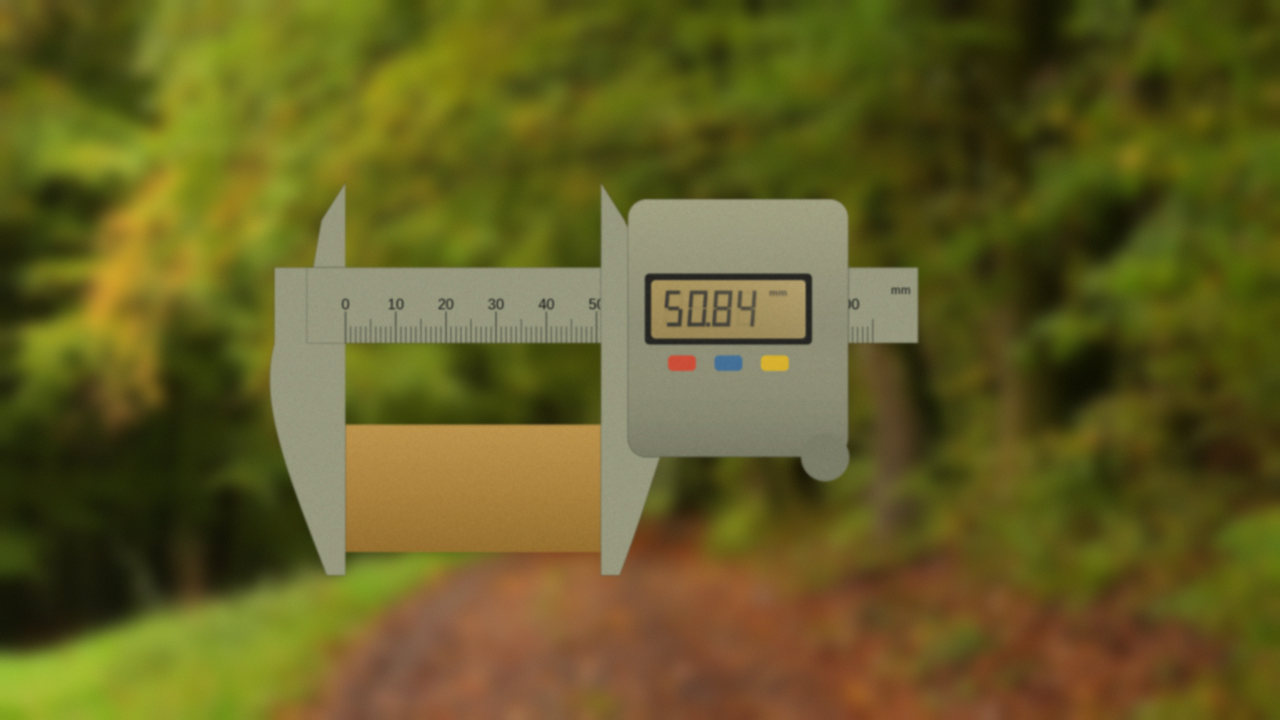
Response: **50.84** mm
